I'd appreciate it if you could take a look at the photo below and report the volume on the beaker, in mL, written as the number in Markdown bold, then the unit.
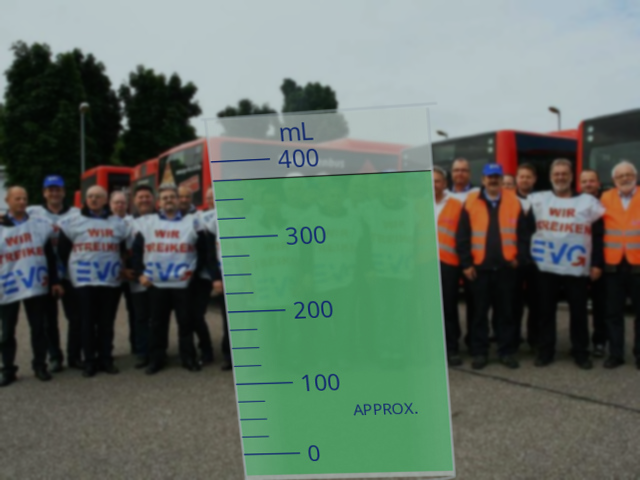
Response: **375** mL
